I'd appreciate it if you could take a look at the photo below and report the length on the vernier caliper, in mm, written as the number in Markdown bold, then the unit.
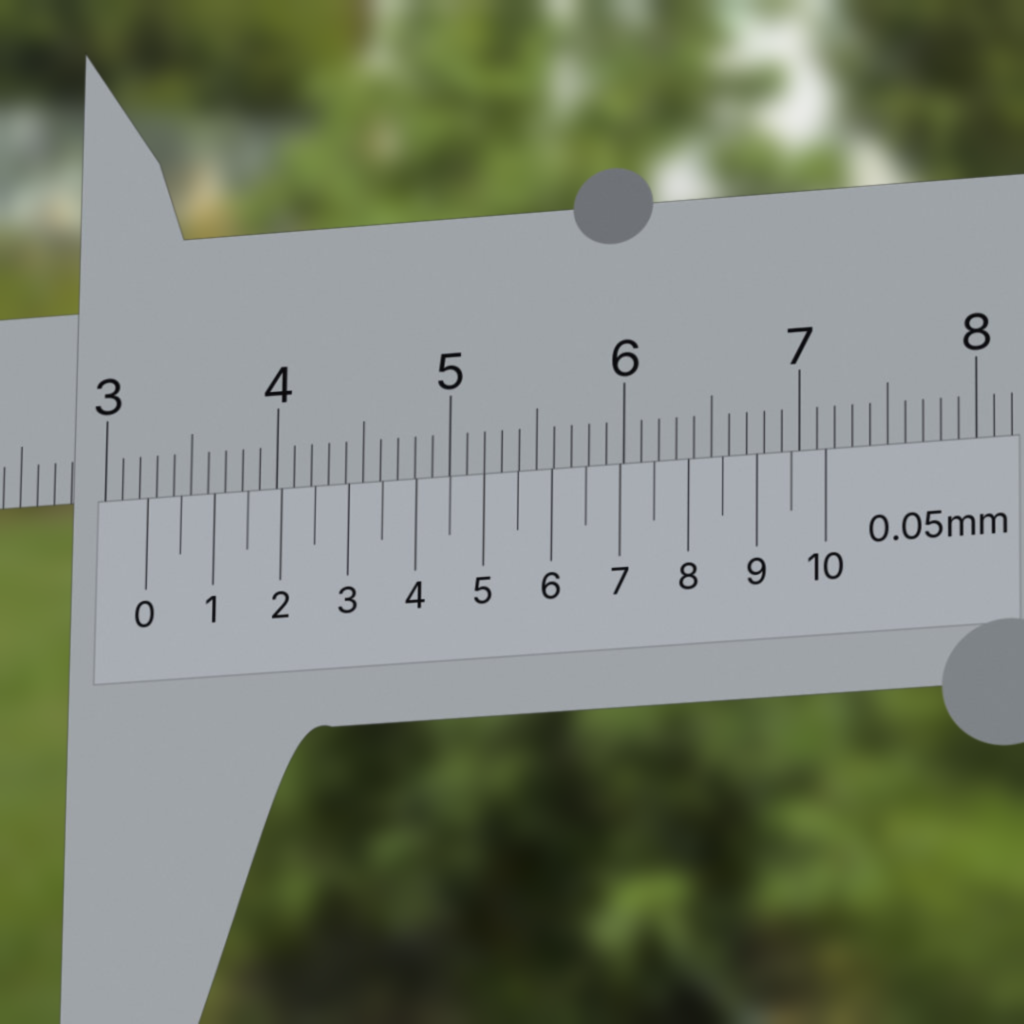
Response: **32.5** mm
